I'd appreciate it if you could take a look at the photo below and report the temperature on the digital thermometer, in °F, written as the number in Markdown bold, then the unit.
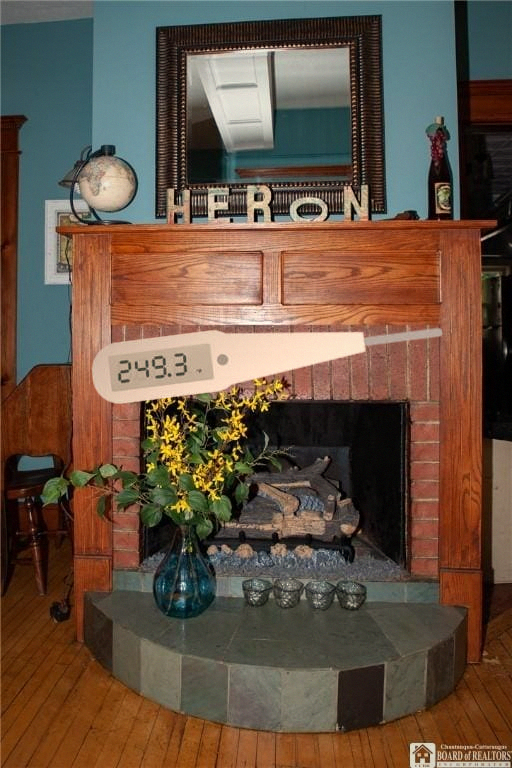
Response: **249.3** °F
